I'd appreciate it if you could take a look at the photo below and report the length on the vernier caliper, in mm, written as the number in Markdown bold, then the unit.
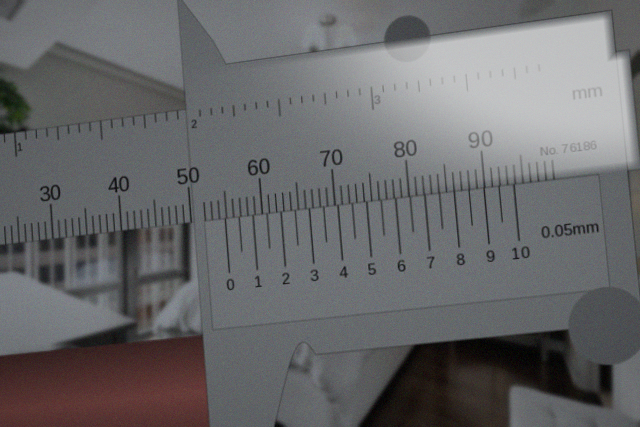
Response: **54.8** mm
